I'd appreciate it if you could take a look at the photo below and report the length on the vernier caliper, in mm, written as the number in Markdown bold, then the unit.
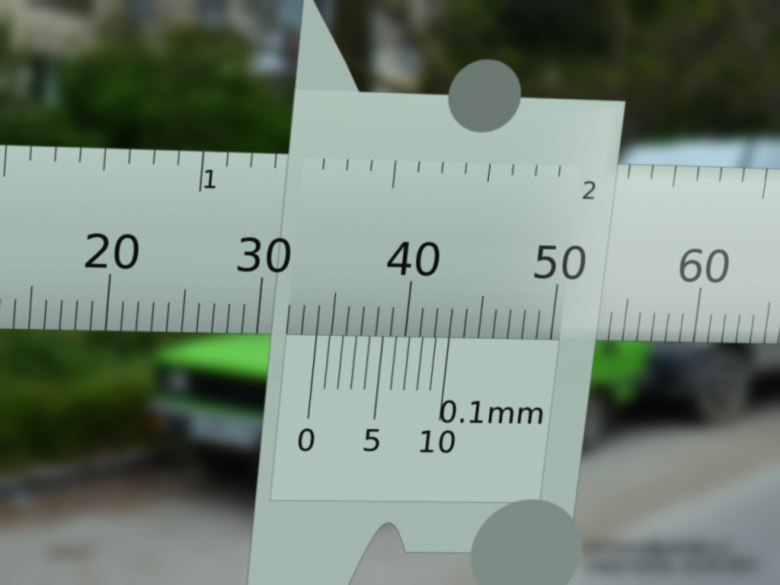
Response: **34.0** mm
